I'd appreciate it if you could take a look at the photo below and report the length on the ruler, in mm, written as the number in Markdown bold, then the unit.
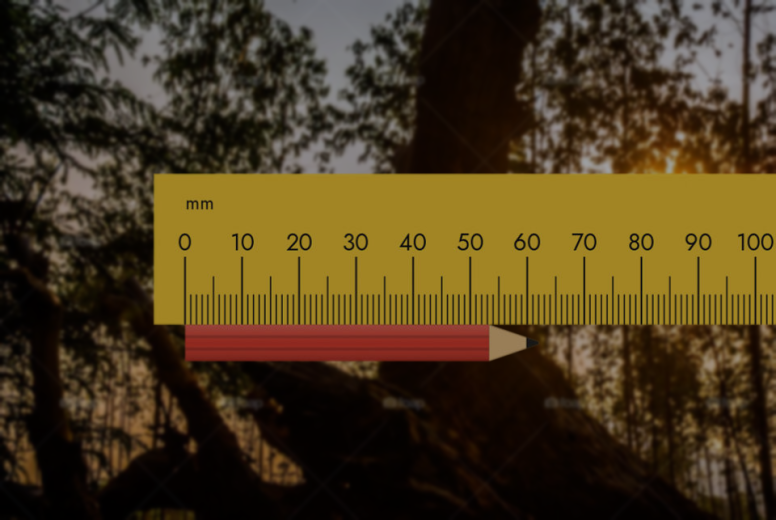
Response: **62** mm
